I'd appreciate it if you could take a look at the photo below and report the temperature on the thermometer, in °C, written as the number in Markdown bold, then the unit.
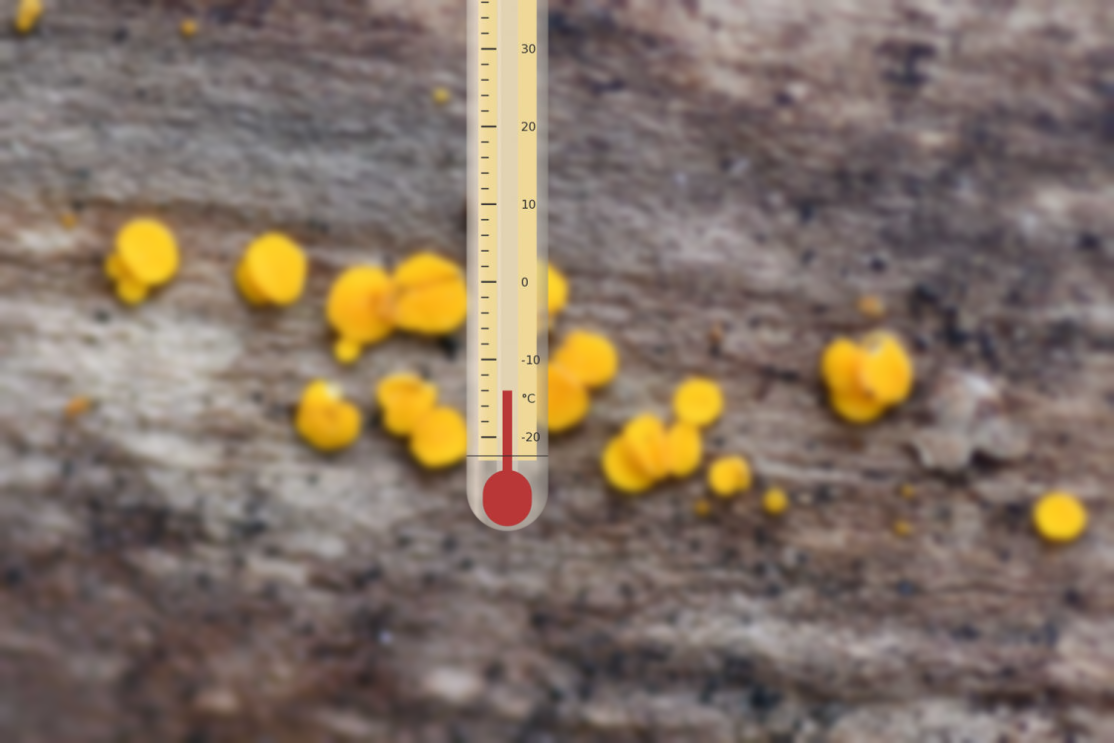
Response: **-14** °C
